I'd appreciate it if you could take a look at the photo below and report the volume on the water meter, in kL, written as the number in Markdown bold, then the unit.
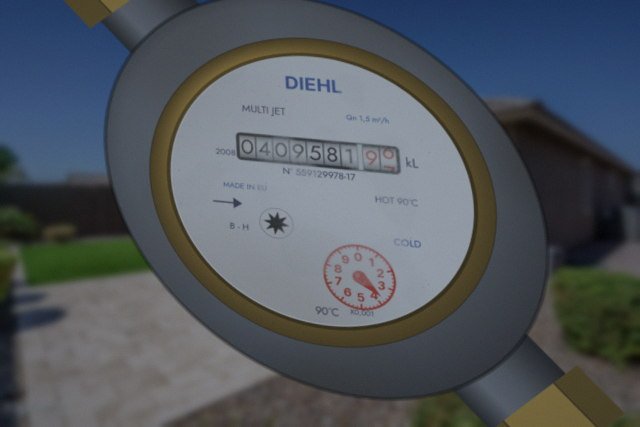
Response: **409581.963** kL
